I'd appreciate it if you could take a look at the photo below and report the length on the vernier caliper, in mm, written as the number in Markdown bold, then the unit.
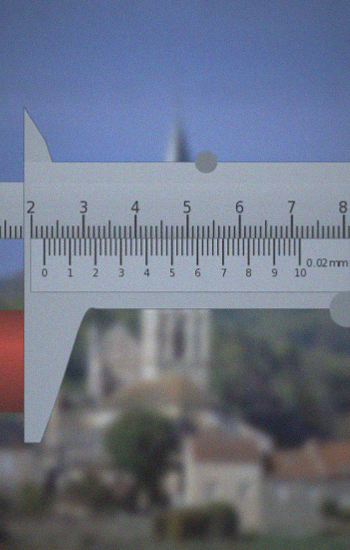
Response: **22.5** mm
